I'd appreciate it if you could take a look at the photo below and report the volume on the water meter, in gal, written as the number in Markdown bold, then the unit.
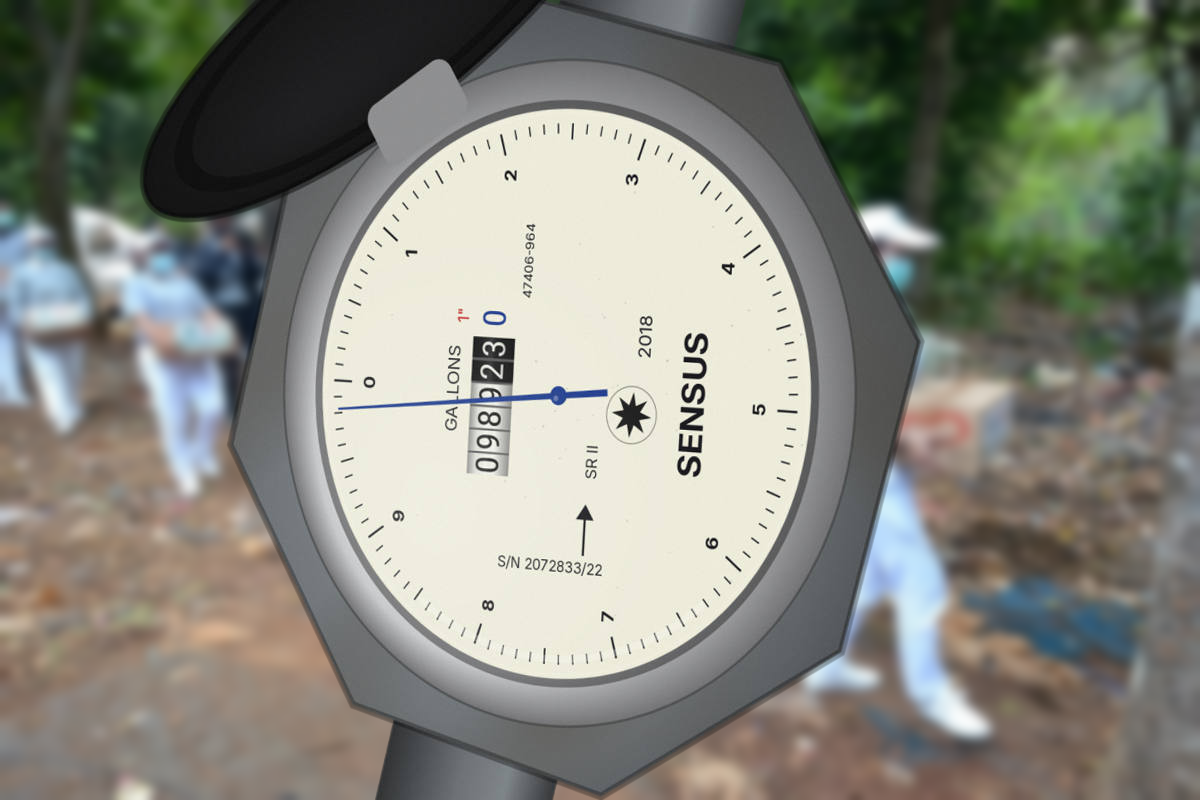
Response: **989229.8** gal
